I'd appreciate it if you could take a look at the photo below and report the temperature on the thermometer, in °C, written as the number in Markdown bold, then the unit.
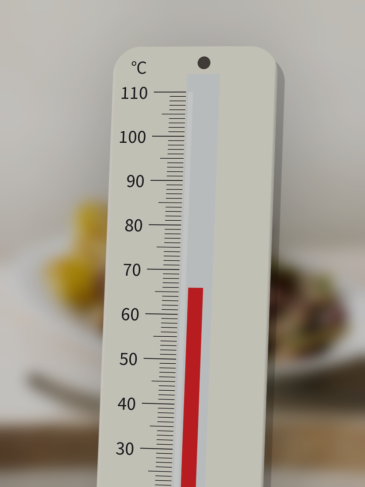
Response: **66** °C
